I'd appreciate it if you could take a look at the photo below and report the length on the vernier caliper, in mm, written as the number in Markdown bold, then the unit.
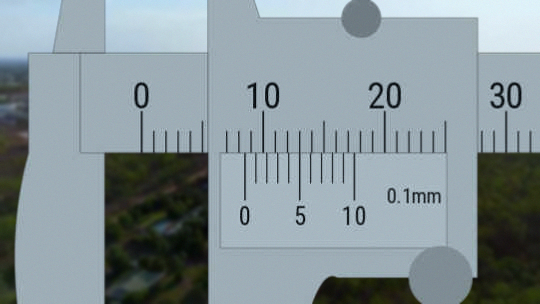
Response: **8.5** mm
